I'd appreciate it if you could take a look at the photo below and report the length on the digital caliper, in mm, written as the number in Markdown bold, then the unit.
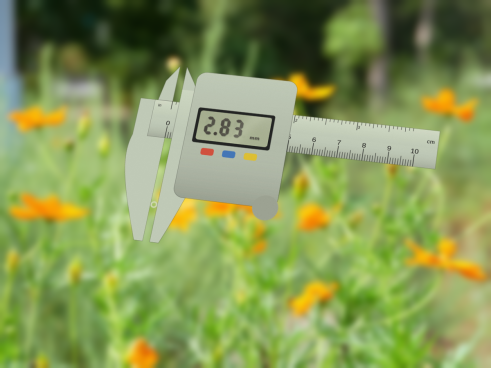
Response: **2.83** mm
